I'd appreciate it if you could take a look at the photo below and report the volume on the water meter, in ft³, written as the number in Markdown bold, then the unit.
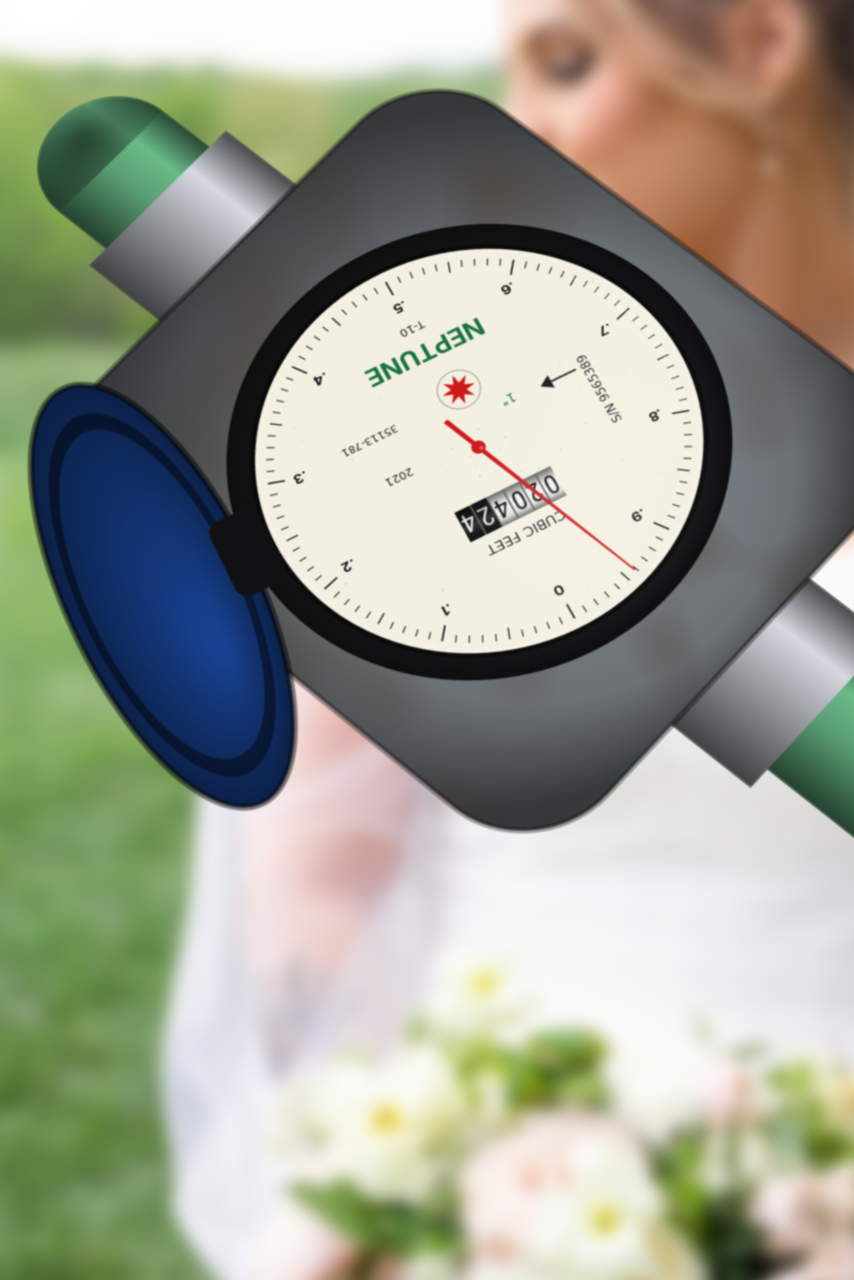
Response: **20423.94** ft³
